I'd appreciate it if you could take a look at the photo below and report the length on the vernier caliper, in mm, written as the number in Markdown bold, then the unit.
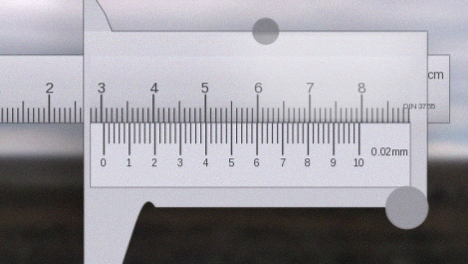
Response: **30.5** mm
